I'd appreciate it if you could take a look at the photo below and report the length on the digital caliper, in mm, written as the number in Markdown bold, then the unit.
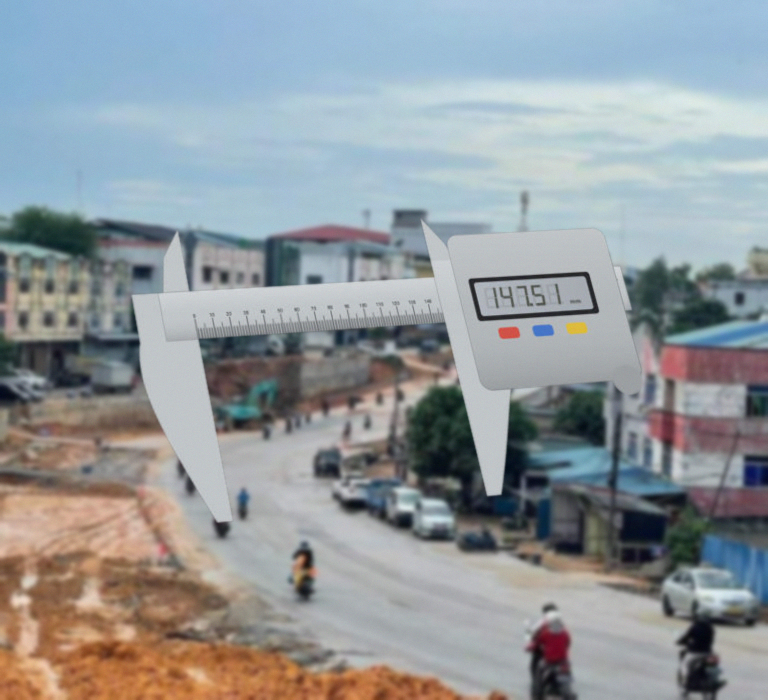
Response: **147.51** mm
